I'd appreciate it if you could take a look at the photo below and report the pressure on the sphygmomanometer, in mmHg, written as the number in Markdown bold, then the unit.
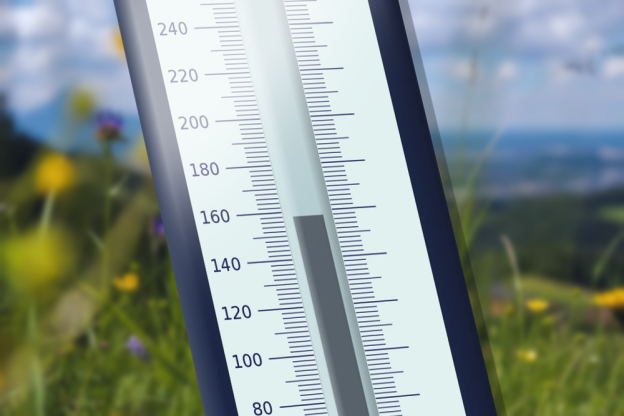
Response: **158** mmHg
